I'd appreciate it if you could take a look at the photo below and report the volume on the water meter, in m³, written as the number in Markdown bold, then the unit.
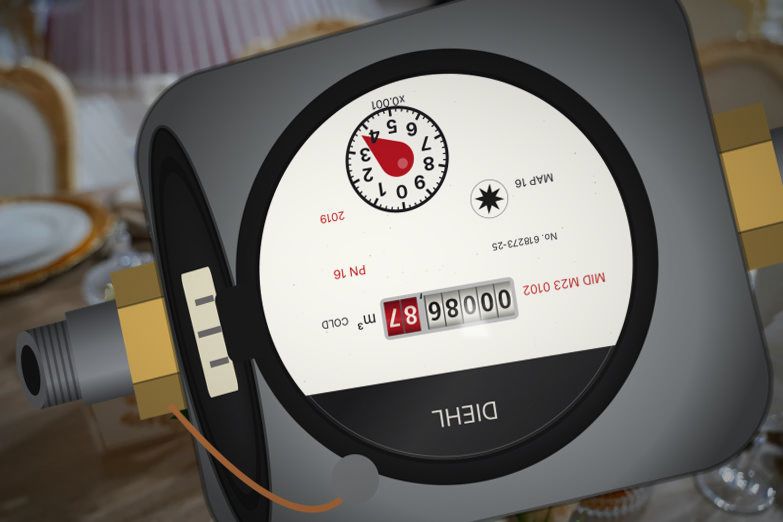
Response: **86.873** m³
